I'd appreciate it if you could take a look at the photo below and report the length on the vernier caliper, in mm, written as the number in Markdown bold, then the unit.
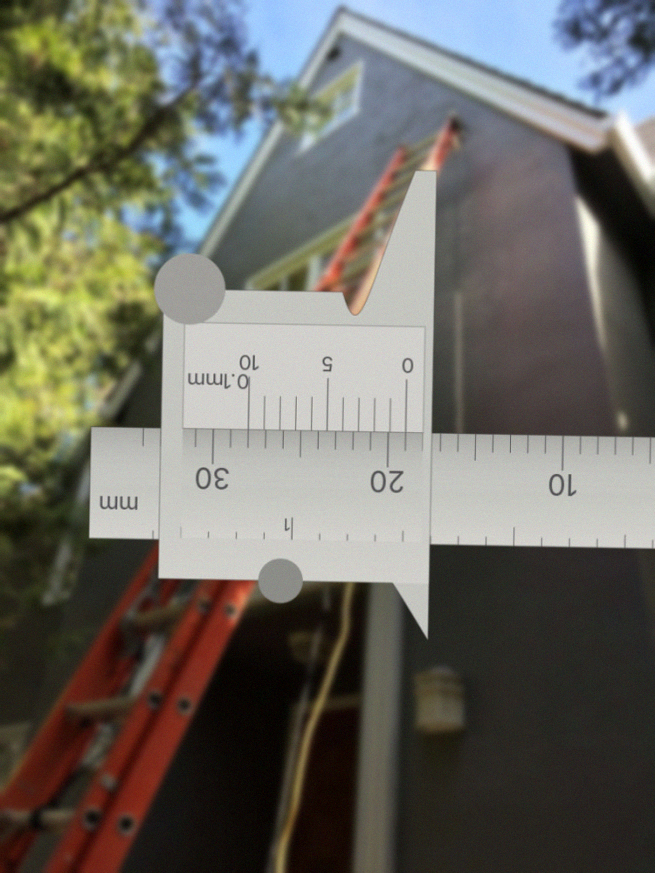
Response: **19.0** mm
